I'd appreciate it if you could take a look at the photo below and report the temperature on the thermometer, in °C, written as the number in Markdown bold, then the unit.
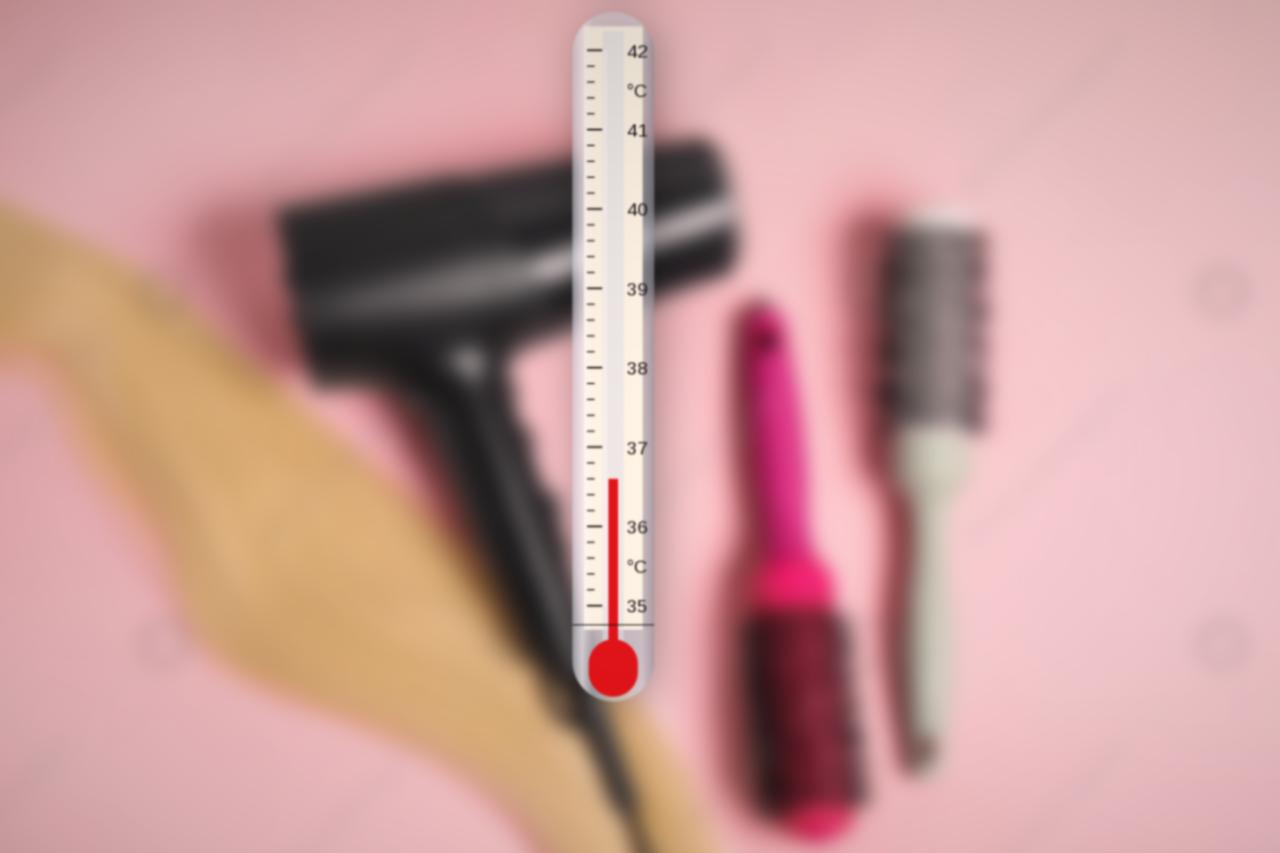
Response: **36.6** °C
